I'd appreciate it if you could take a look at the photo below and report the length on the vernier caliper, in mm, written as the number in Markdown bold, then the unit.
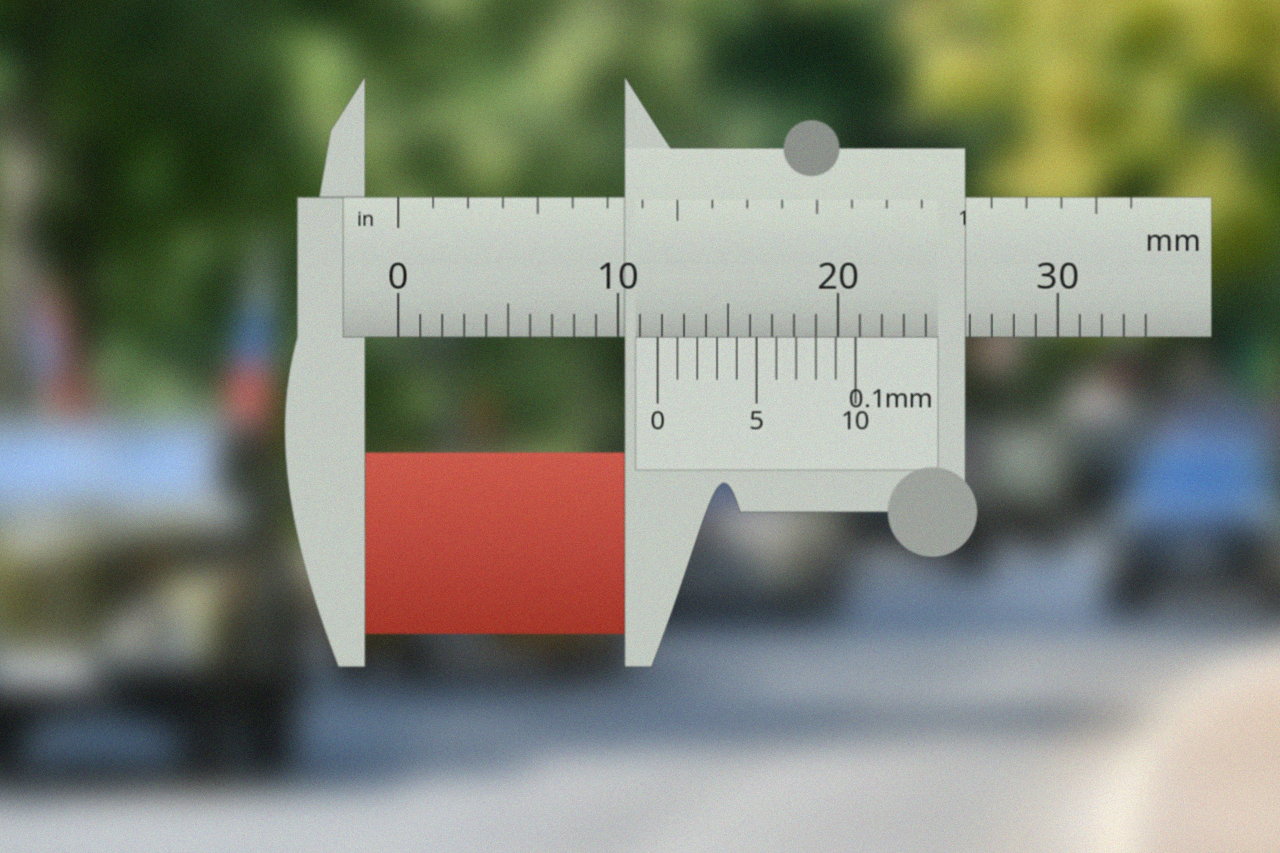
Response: **11.8** mm
